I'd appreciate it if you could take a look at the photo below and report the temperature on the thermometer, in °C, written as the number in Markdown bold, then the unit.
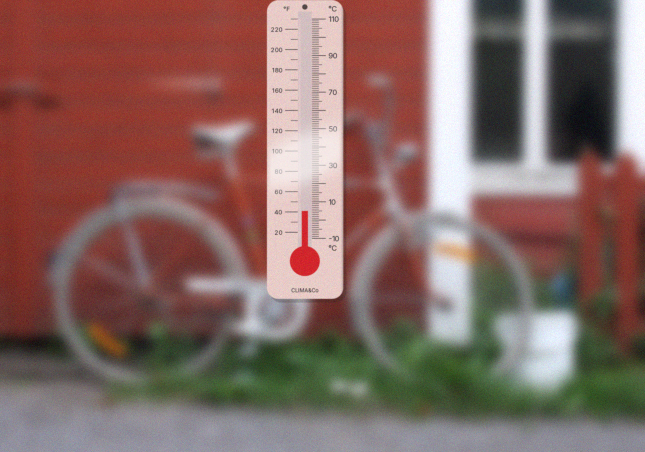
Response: **5** °C
